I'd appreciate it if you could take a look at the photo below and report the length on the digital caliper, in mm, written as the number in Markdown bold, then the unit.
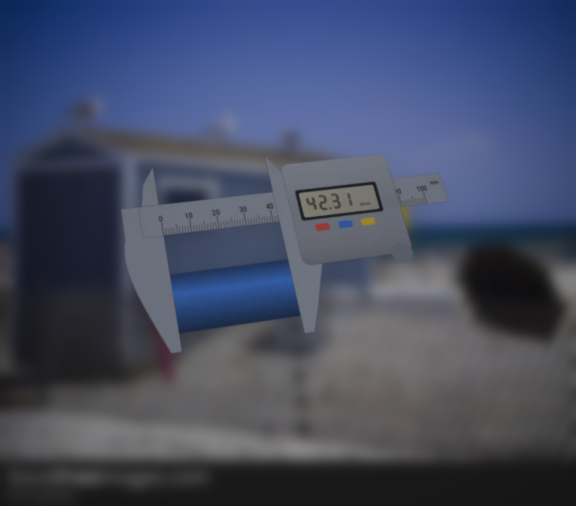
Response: **42.31** mm
